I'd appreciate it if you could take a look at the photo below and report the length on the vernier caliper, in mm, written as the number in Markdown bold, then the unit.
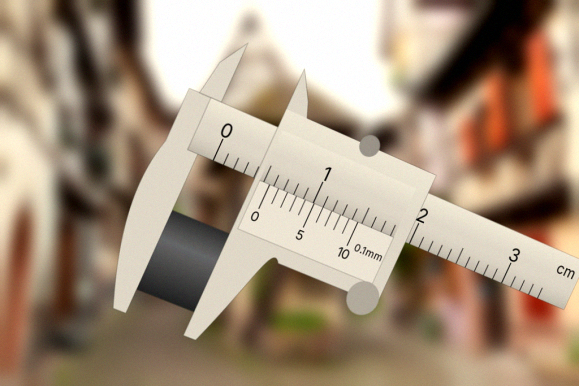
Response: **5.6** mm
